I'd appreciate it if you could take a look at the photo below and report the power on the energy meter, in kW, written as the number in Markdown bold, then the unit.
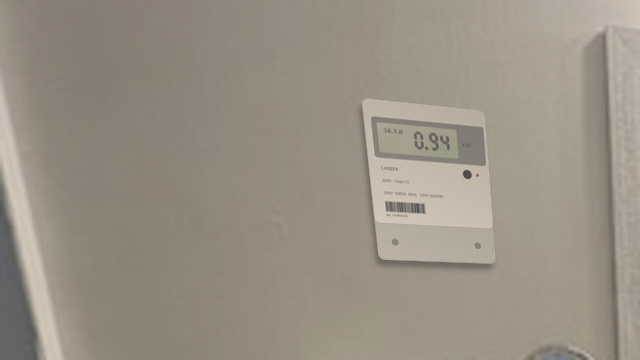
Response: **0.94** kW
